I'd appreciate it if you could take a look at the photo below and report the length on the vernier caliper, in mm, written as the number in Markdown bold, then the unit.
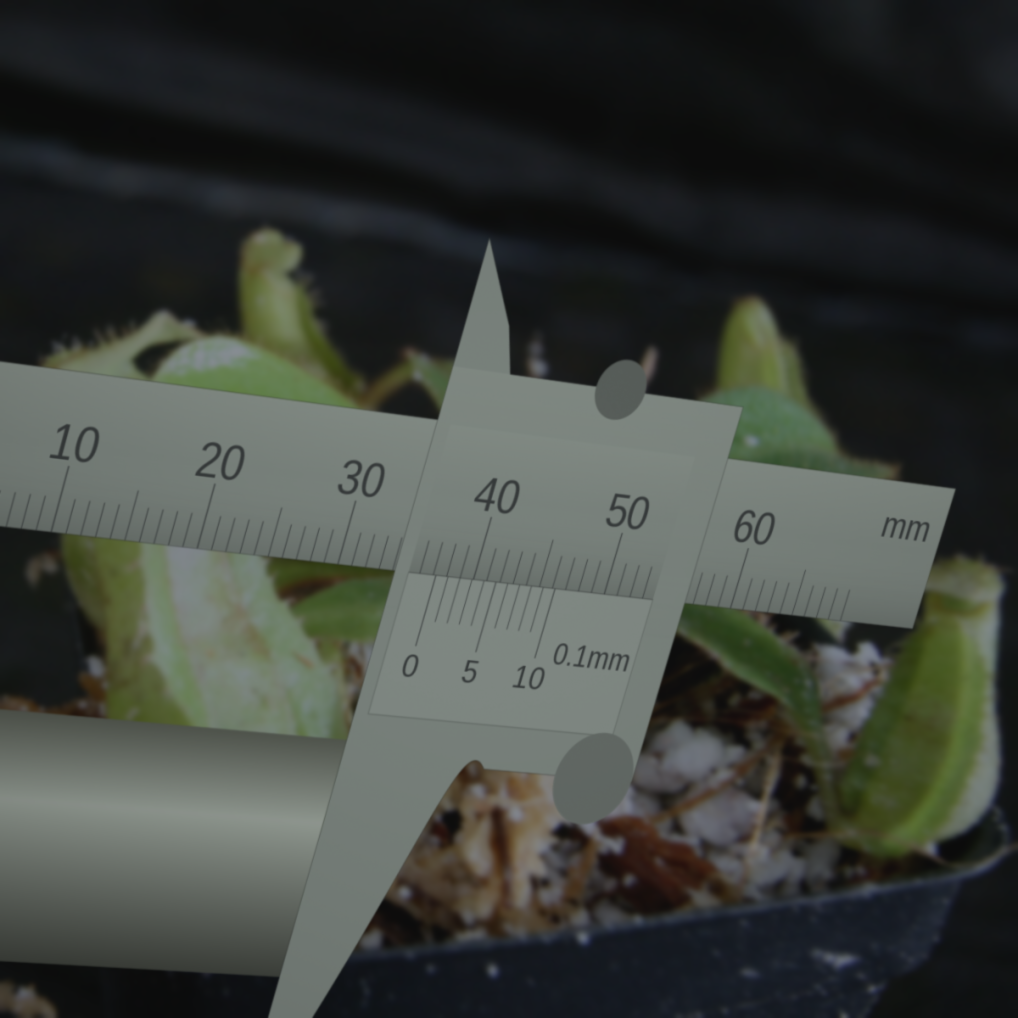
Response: **37.2** mm
